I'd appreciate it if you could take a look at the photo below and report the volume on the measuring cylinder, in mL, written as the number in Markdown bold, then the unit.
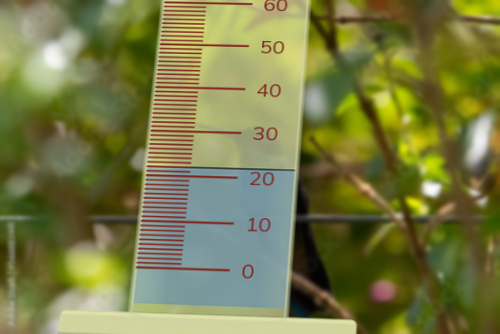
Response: **22** mL
